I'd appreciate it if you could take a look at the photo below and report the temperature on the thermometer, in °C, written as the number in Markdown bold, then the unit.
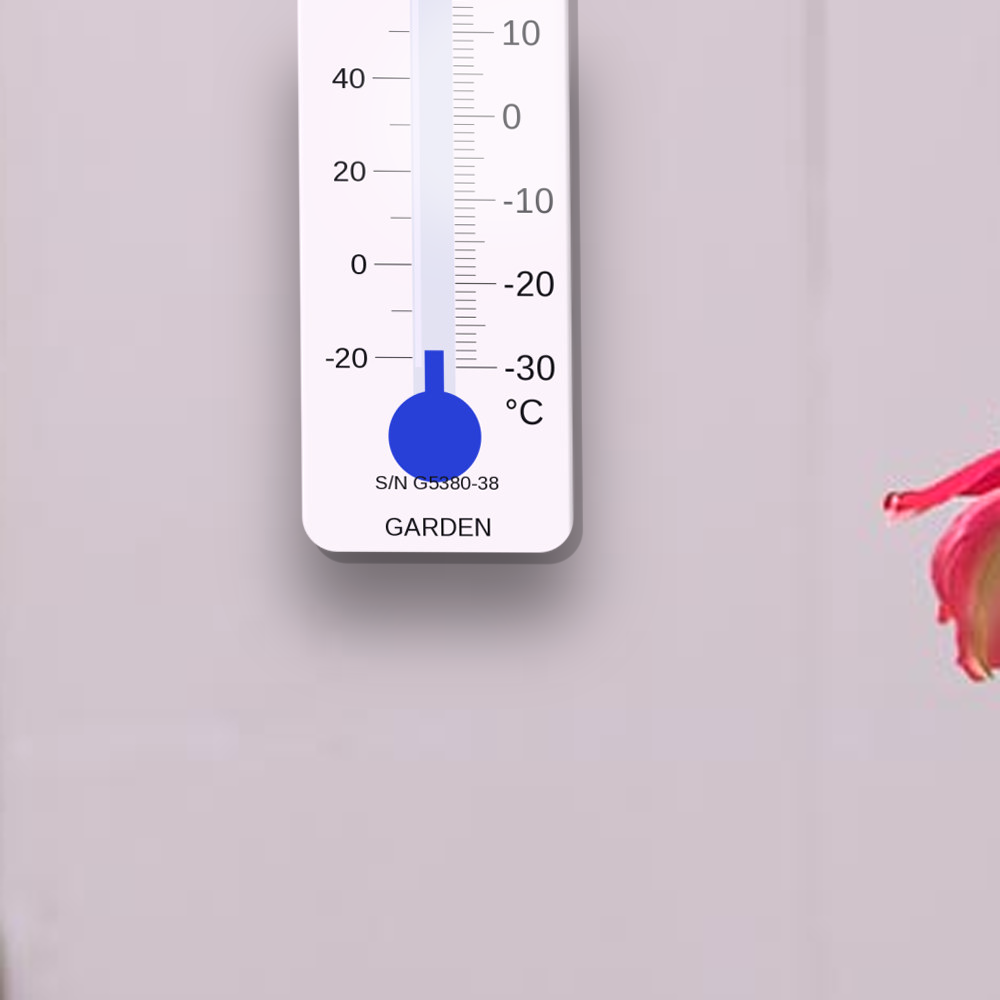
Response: **-28** °C
